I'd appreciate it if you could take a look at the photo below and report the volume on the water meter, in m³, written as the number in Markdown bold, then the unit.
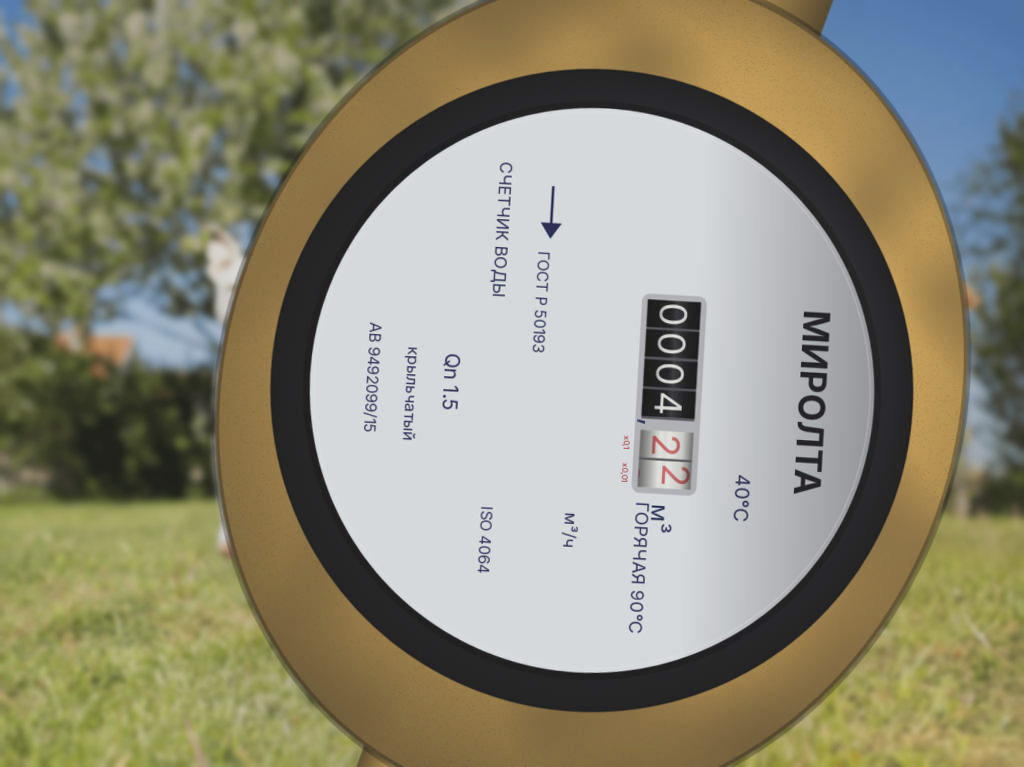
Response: **4.22** m³
